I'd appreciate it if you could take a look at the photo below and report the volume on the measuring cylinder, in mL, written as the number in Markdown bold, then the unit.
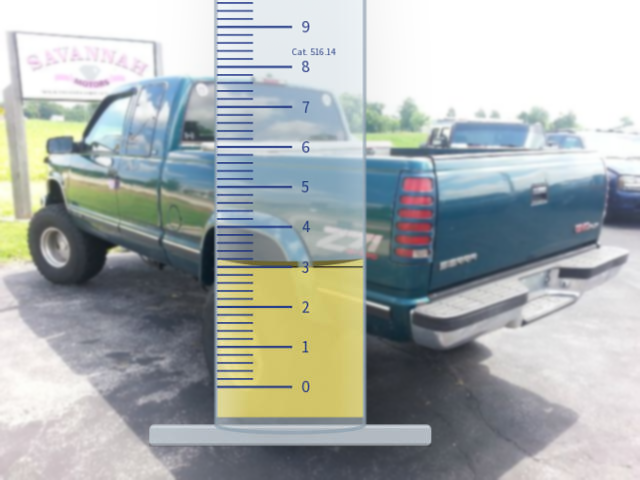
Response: **3** mL
